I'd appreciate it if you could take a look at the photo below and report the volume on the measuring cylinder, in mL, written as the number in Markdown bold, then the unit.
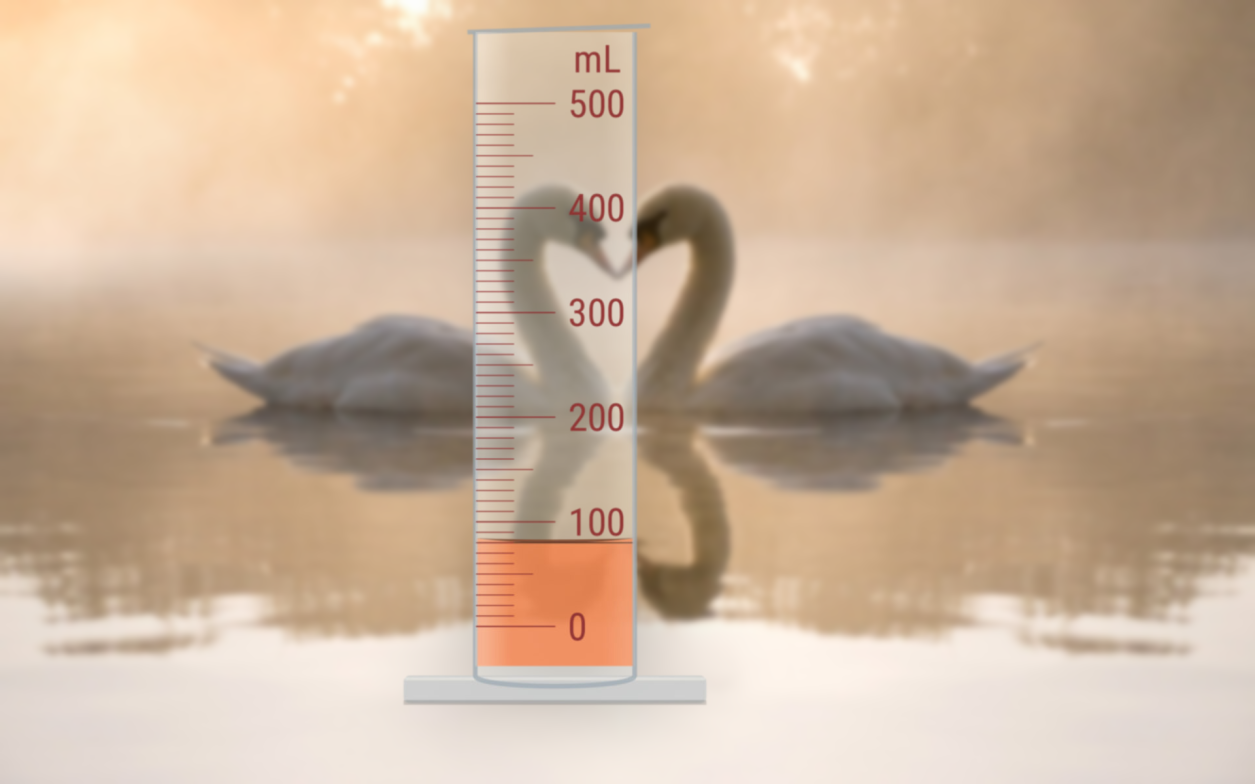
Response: **80** mL
